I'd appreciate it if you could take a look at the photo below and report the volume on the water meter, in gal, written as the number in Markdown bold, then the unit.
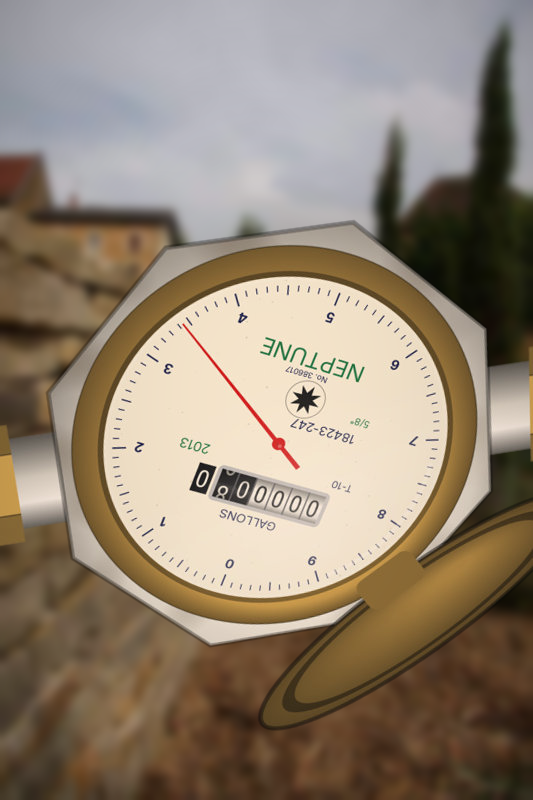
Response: **83.4** gal
